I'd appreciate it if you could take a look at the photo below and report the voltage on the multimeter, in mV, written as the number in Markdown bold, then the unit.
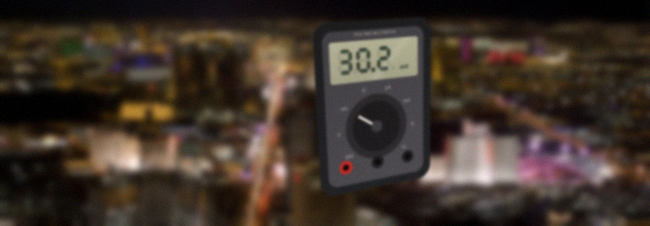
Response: **30.2** mV
